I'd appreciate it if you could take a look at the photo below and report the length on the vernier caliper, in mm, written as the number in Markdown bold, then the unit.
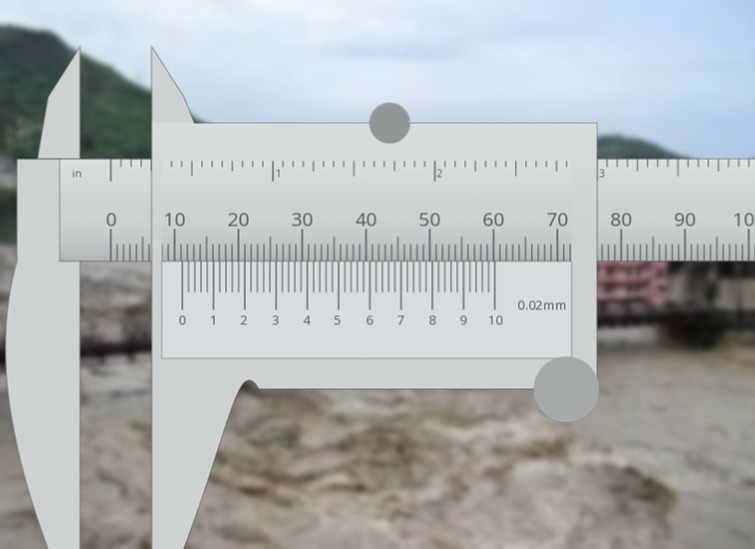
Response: **11.2** mm
